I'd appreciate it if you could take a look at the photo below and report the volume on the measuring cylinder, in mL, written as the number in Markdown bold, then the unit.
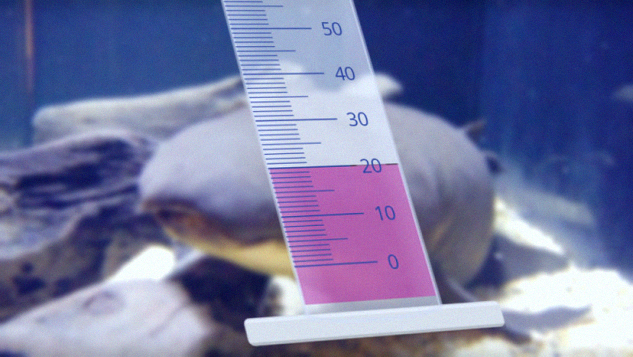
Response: **20** mL
